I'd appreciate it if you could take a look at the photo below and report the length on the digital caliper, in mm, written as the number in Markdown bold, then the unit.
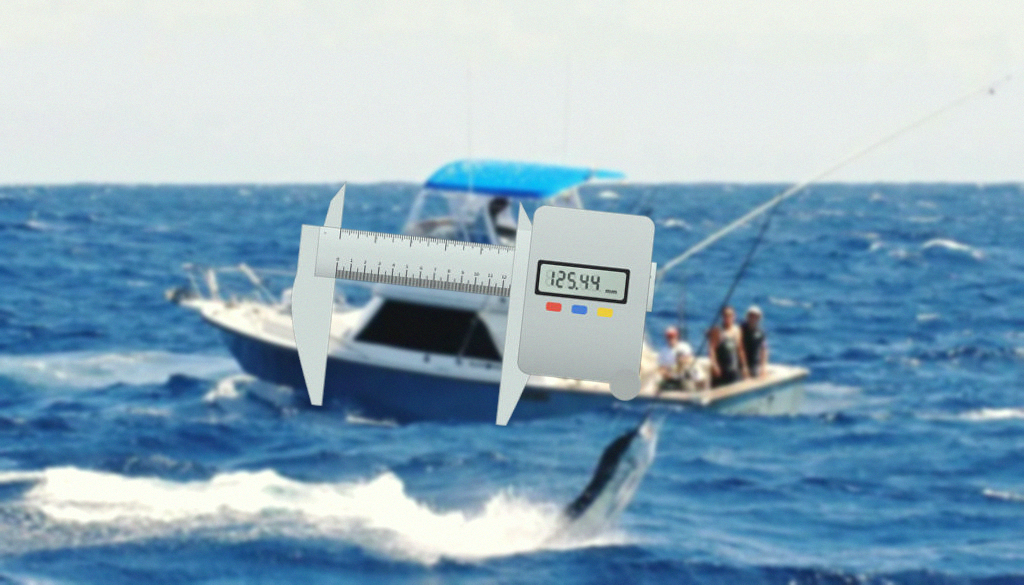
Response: **125.44** mm
